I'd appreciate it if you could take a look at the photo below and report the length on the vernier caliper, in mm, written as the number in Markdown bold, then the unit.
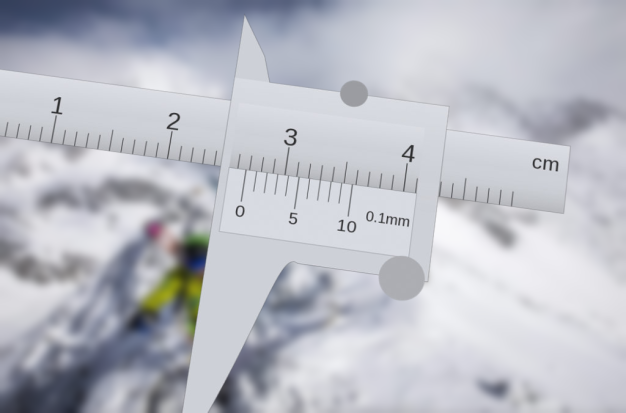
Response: **26.7** mm
